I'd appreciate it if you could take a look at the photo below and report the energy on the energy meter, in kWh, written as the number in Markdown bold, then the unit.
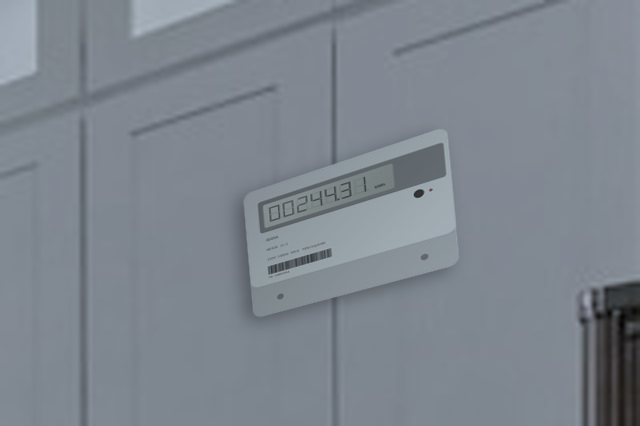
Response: **244.31** kWh
